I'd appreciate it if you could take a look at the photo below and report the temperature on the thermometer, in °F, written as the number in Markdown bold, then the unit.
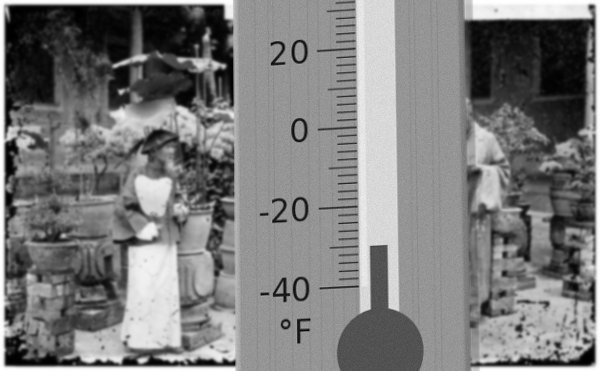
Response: **-30** °F
